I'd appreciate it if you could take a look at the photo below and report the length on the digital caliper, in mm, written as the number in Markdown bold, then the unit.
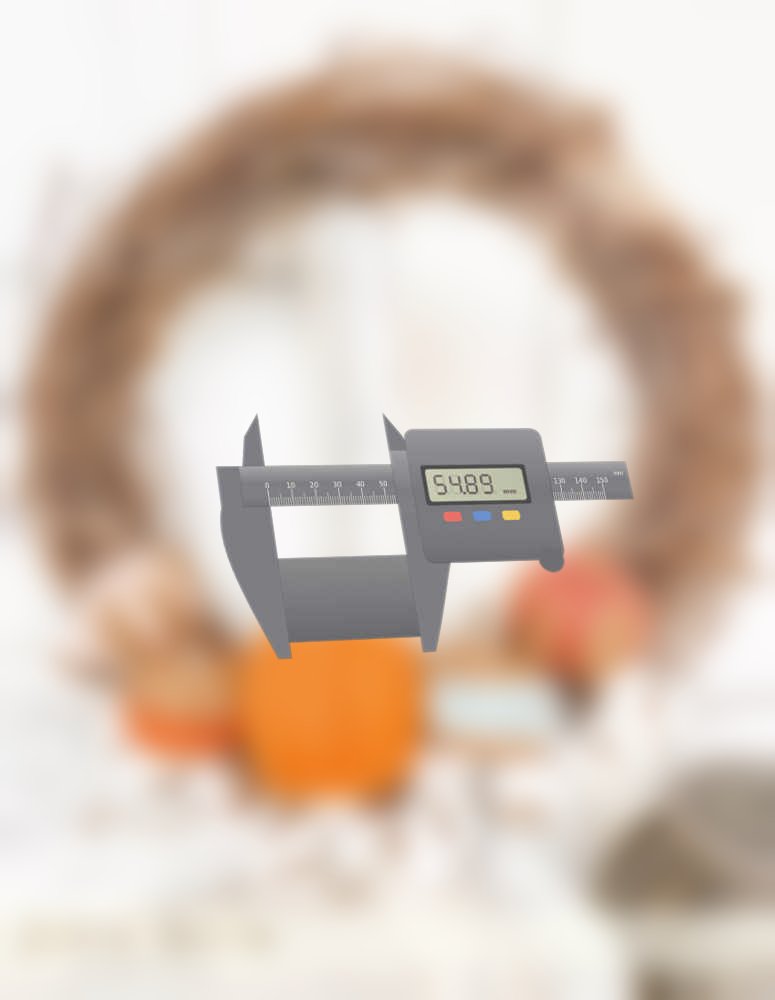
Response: **54.89** mm
